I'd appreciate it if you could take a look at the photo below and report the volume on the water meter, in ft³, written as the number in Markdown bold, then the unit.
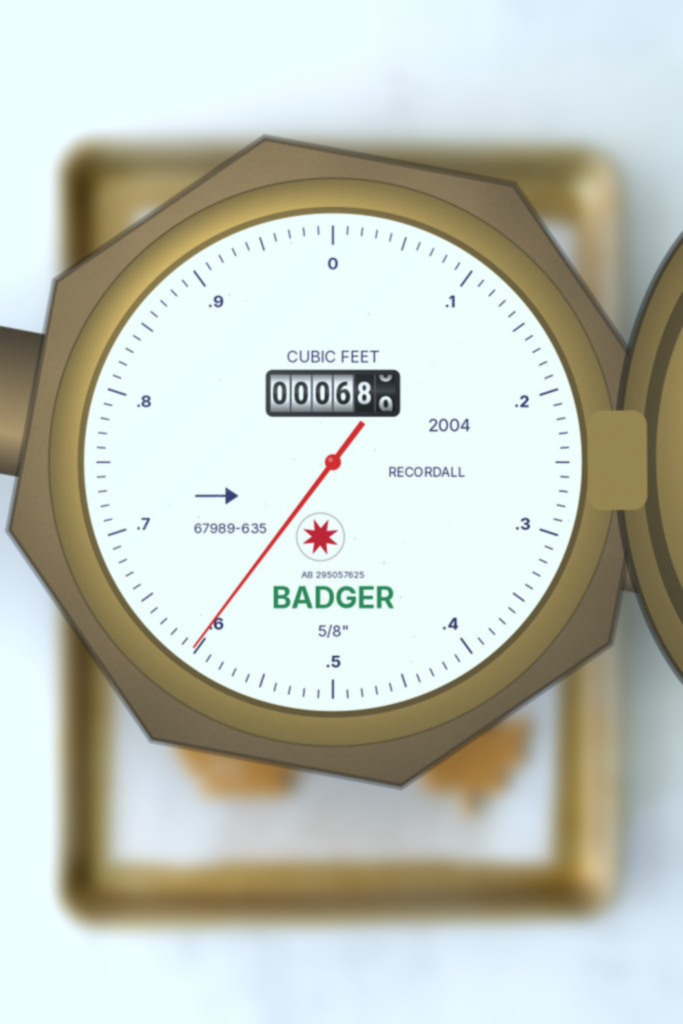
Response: **688.60** ft³
